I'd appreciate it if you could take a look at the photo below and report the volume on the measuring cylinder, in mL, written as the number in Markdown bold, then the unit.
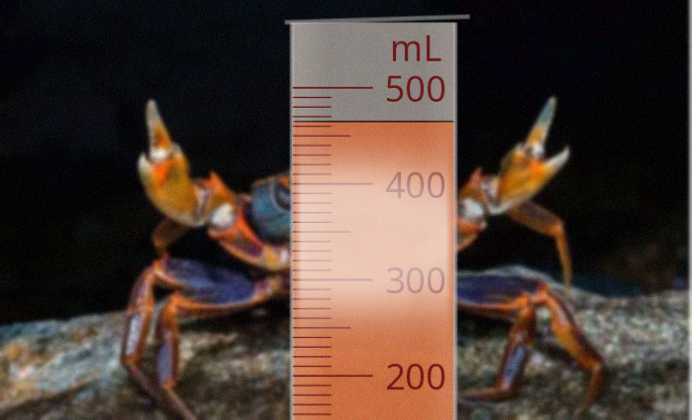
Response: **465** mL
